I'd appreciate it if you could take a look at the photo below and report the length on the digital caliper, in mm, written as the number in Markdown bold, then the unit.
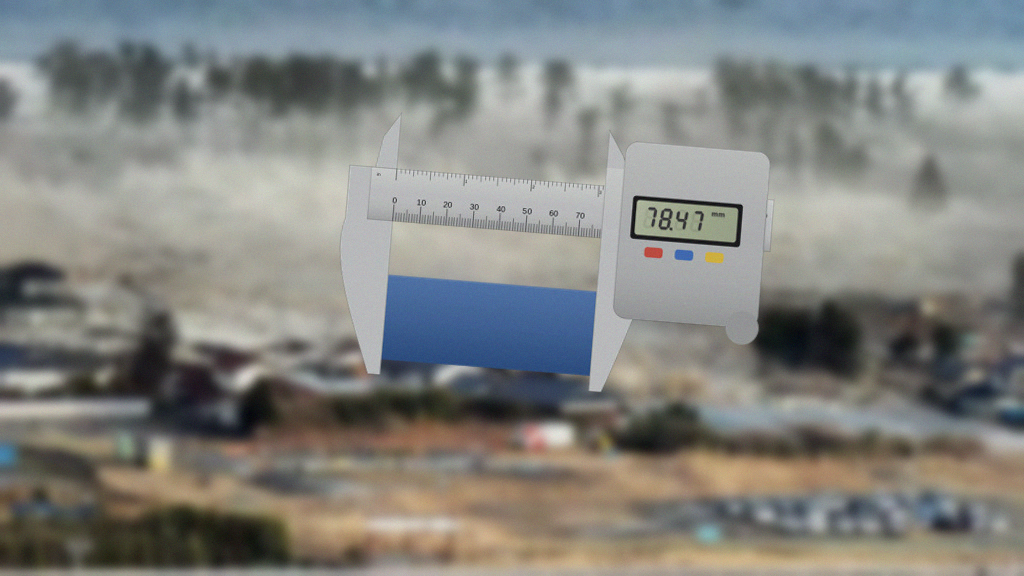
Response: **78.47** mm
